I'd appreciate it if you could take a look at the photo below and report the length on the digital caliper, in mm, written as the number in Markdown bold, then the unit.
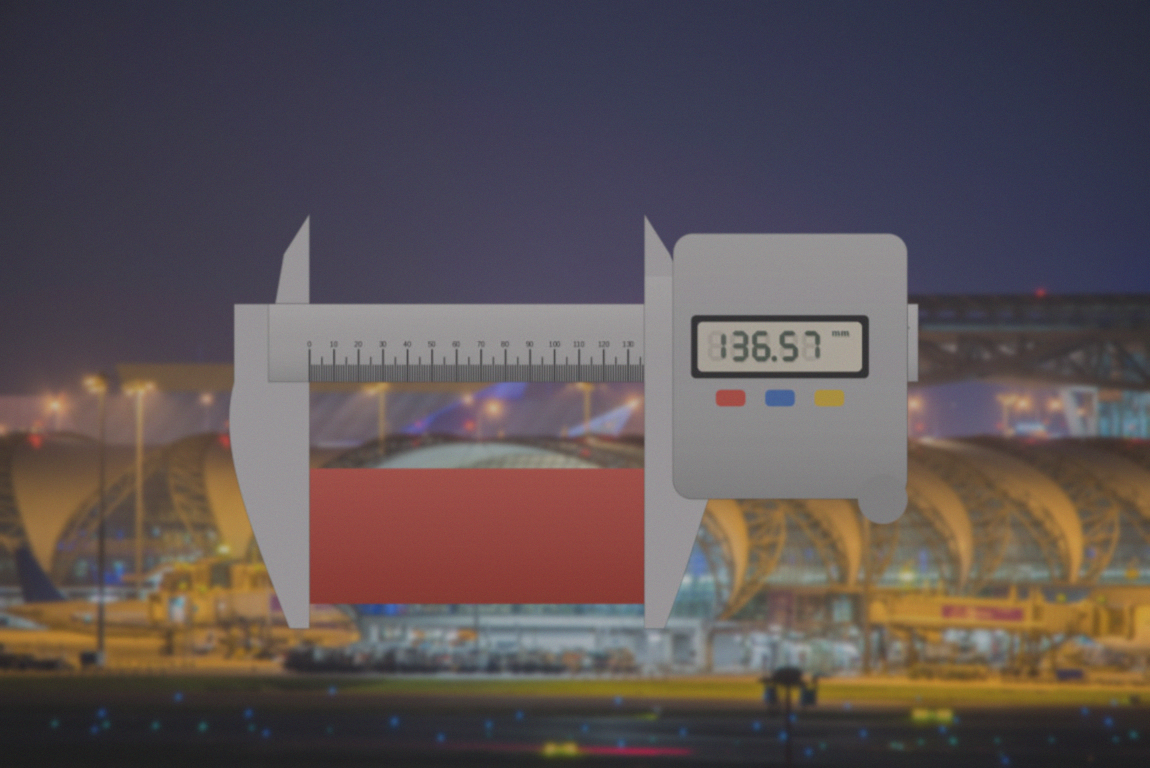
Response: **136.57** mm
